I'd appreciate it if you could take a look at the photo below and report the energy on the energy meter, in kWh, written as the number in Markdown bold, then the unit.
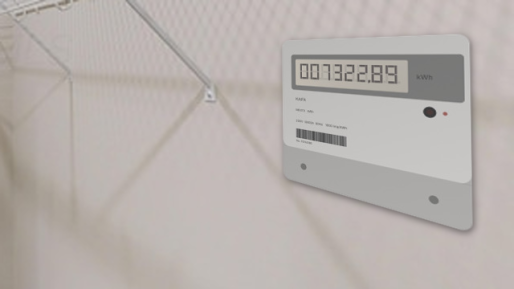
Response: **7322.89** kWh
